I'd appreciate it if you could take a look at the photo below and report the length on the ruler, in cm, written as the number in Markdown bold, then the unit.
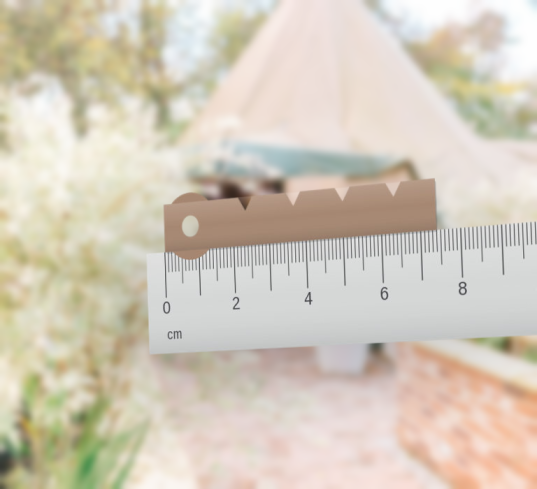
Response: **7.4** cm
